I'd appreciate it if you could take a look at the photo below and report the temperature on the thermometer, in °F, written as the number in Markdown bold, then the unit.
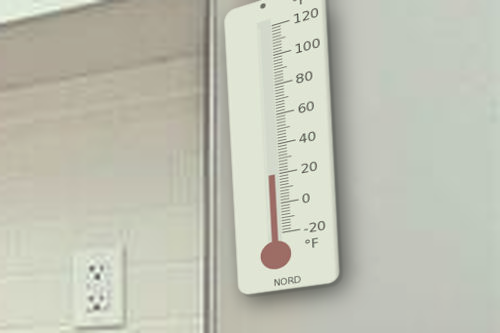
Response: **20** °F
